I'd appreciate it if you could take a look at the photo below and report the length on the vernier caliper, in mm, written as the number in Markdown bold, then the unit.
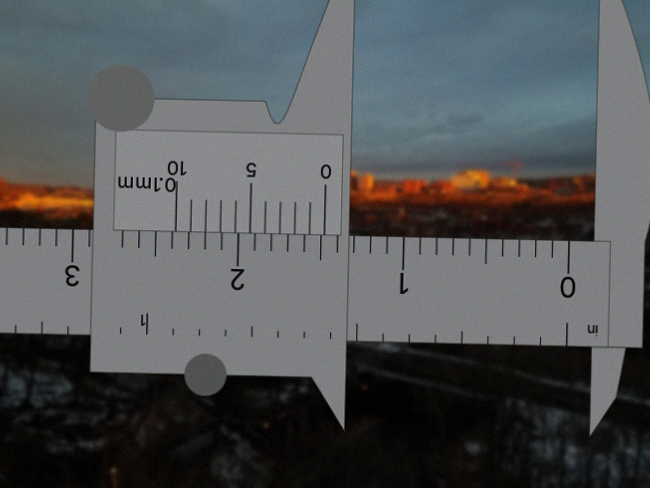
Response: **14.8** mm
